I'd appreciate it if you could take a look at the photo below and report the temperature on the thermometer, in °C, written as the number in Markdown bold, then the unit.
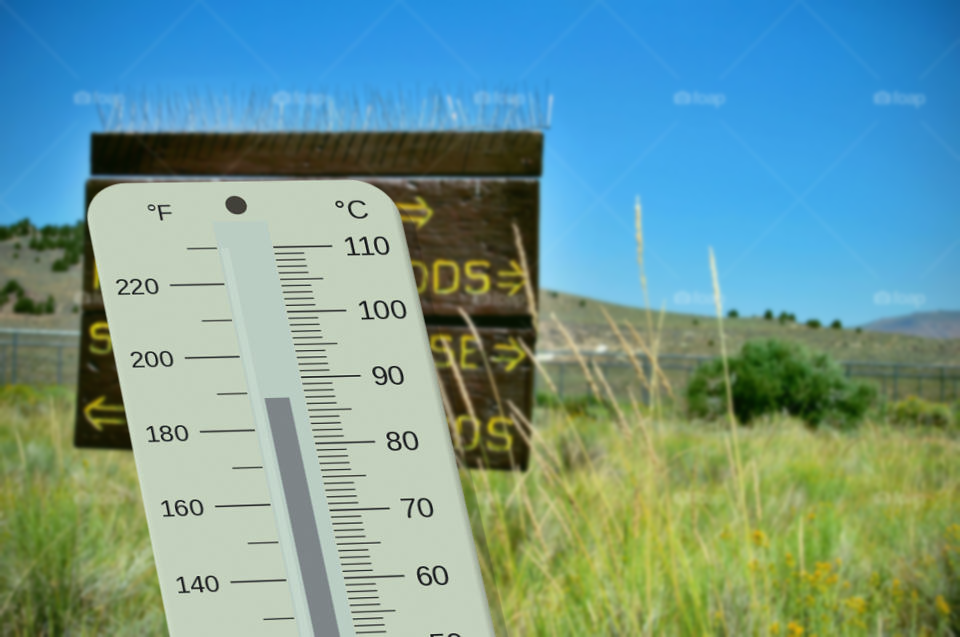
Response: **87** °C
